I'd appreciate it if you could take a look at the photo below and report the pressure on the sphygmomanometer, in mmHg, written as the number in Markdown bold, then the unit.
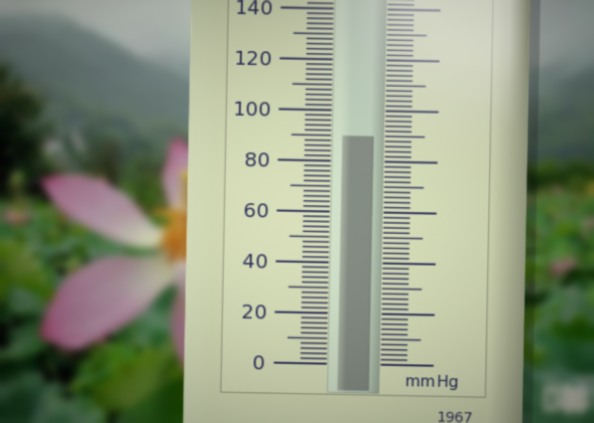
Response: **90** mmHg
